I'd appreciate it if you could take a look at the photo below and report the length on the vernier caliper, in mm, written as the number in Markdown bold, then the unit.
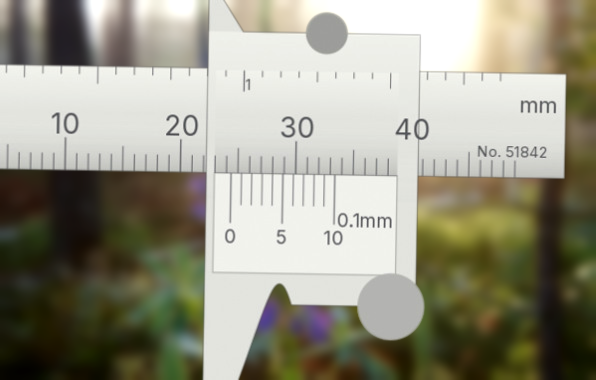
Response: **24.4** mm
